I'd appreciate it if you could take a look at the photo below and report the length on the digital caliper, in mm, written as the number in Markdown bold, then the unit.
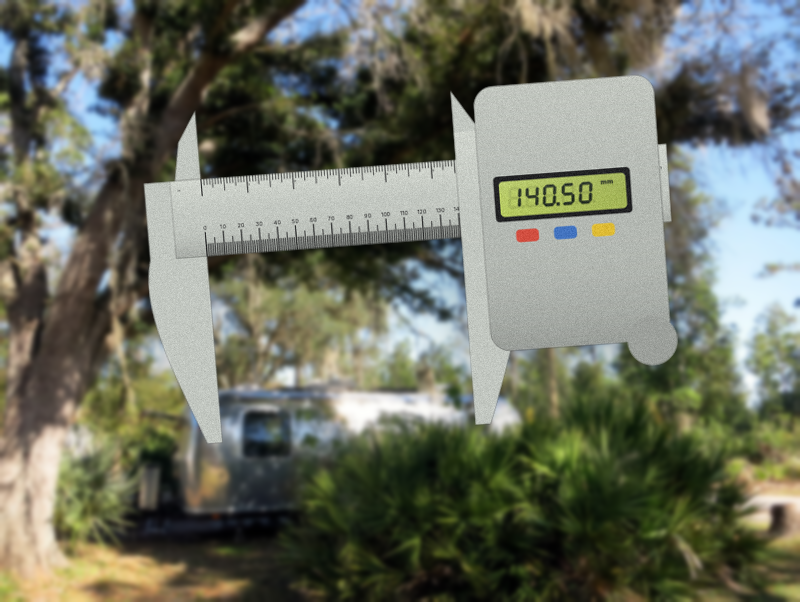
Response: **140.50** mm
